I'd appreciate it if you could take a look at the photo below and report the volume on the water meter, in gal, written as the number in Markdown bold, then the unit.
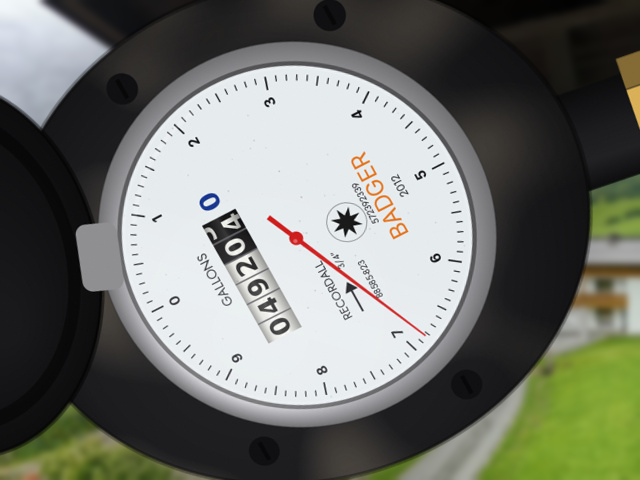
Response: **492036.8** gal
